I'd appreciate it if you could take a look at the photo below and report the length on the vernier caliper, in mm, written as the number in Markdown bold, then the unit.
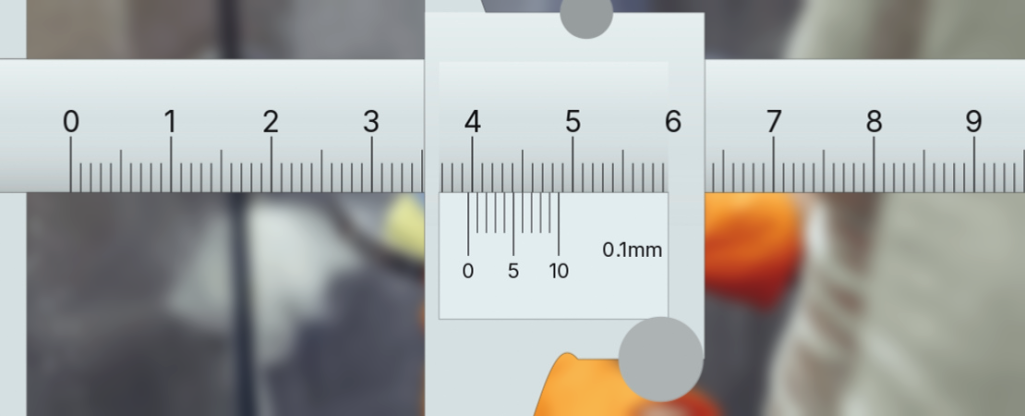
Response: **39.6** mm
